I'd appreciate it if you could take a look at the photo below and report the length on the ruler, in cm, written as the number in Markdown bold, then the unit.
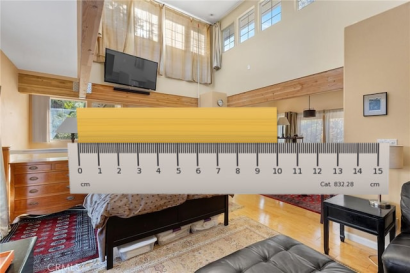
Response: **10** cm
